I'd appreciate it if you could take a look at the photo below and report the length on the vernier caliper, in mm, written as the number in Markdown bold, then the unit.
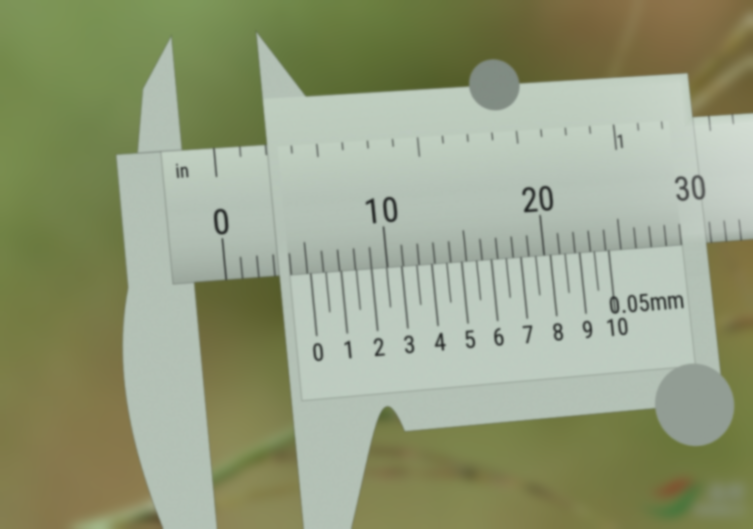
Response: **5.2** mm
